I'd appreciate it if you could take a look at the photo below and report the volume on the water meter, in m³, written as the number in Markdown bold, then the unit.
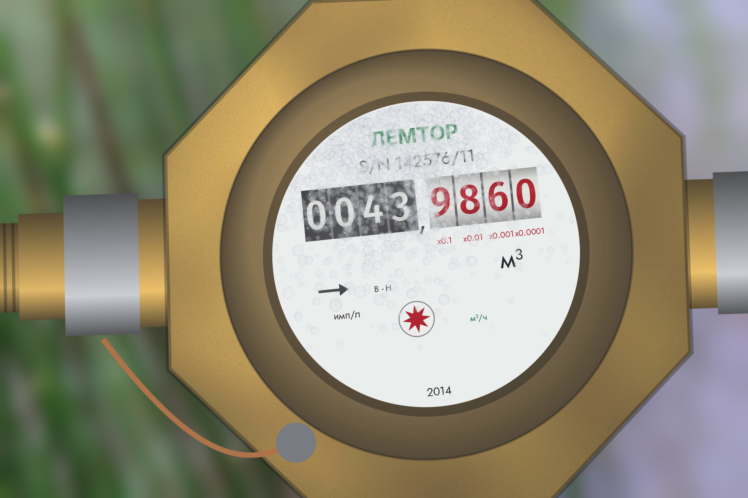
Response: **43.9860** m³
